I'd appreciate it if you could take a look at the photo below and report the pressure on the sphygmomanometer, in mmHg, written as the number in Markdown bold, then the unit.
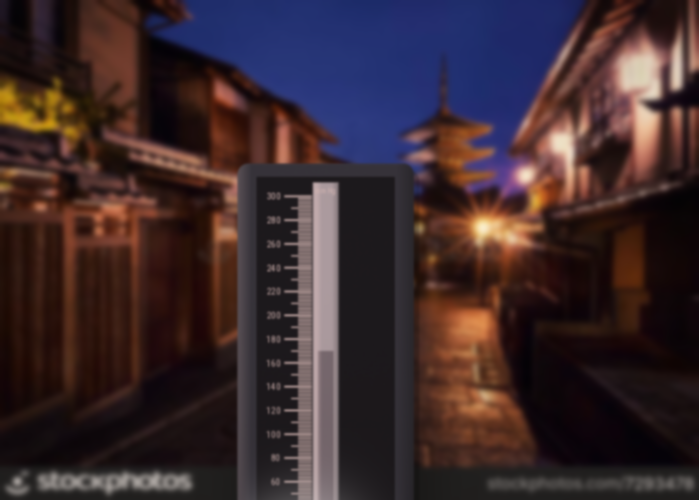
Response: **170** mmHg
